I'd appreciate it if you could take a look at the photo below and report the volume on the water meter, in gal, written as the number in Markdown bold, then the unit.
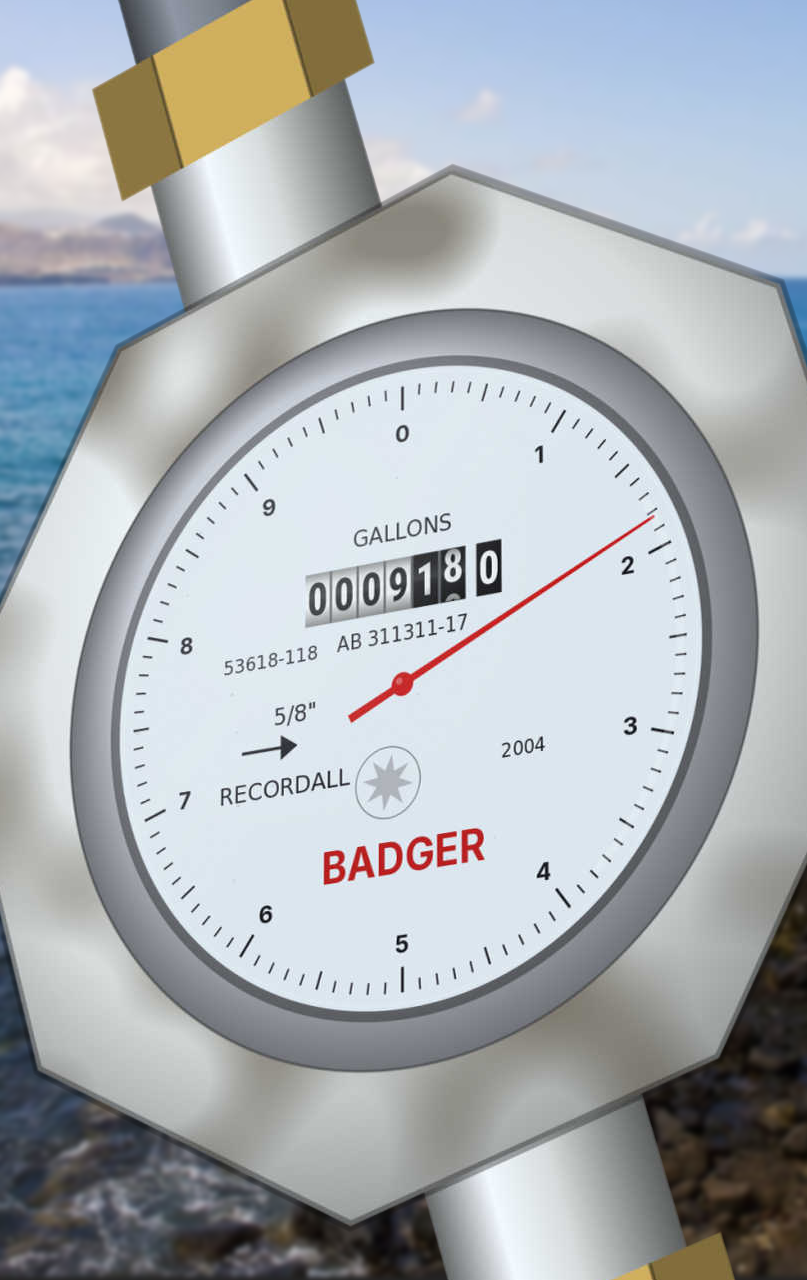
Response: **9181.8** gal
